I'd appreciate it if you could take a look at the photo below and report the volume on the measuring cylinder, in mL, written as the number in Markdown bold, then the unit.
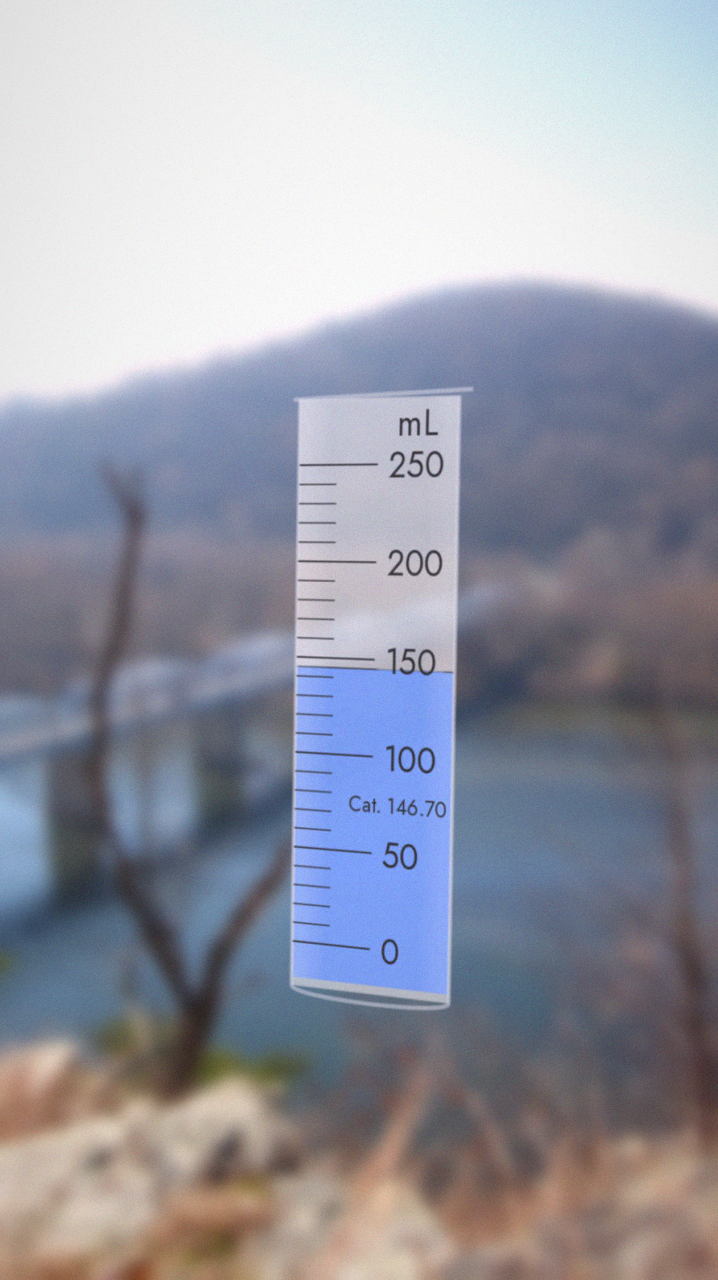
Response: **145** mL
